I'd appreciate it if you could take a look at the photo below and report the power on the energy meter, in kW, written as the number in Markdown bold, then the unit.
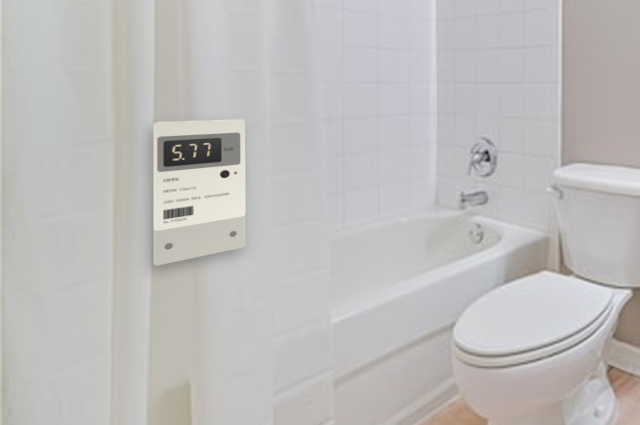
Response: **5.77** kW
